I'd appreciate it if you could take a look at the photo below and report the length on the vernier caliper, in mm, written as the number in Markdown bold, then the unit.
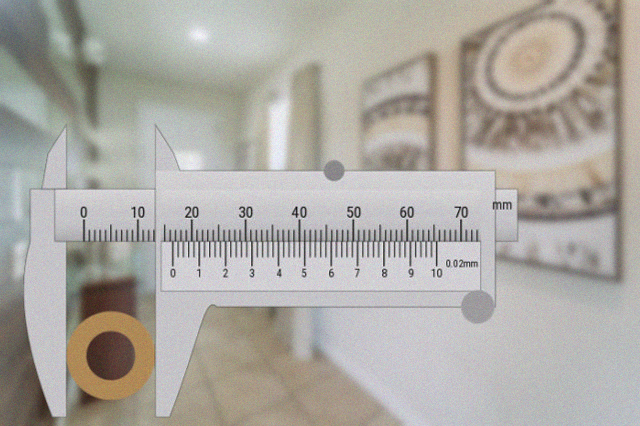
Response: **16.5** mm
